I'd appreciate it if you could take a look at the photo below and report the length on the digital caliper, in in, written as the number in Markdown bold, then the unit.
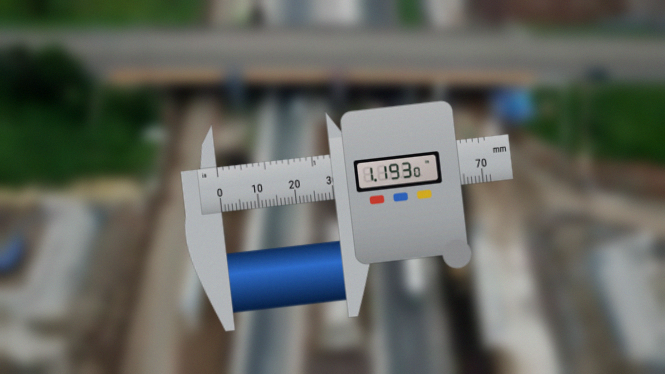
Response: **1.1930** in
